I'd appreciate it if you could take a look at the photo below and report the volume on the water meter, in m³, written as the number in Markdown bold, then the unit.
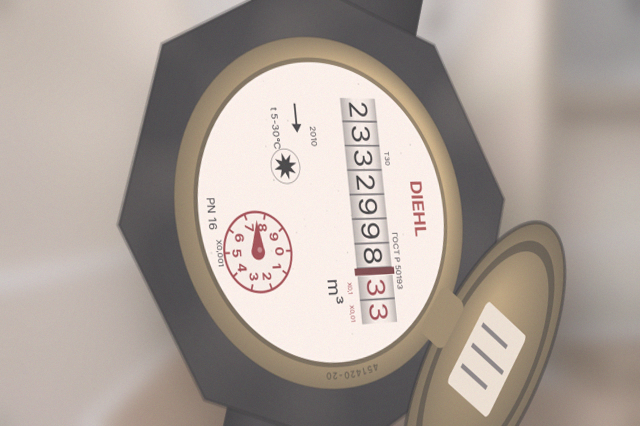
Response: **2332998.337** m³
